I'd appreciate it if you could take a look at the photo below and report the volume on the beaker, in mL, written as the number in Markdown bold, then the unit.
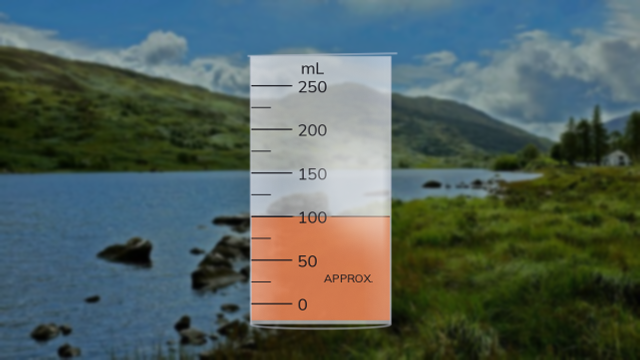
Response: **100** mL
